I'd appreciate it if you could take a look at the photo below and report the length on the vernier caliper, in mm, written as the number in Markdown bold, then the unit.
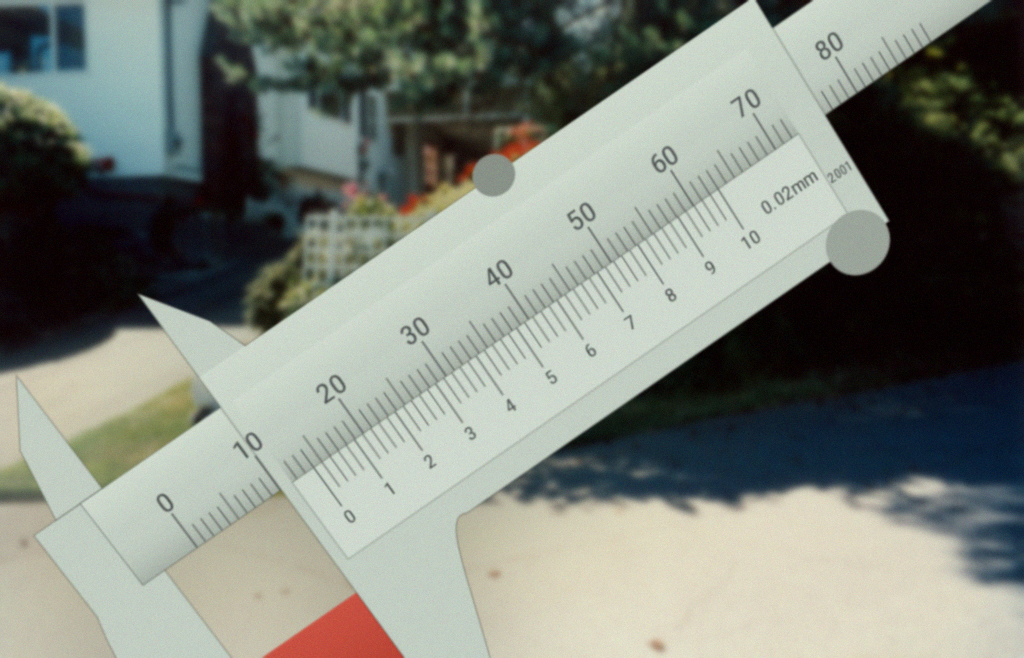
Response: **14.0** mm
